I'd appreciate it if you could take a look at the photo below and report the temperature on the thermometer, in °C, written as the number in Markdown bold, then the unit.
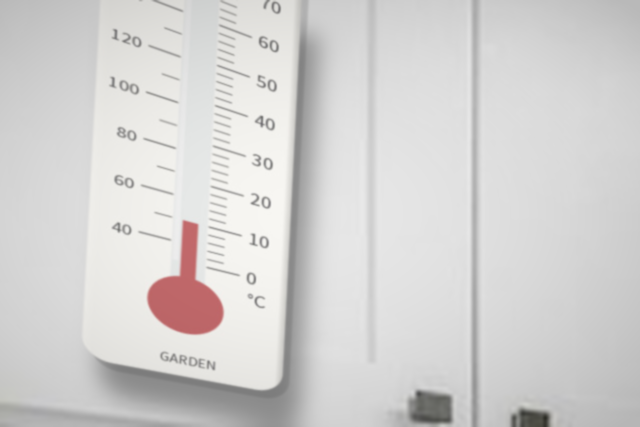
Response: **10** °C
